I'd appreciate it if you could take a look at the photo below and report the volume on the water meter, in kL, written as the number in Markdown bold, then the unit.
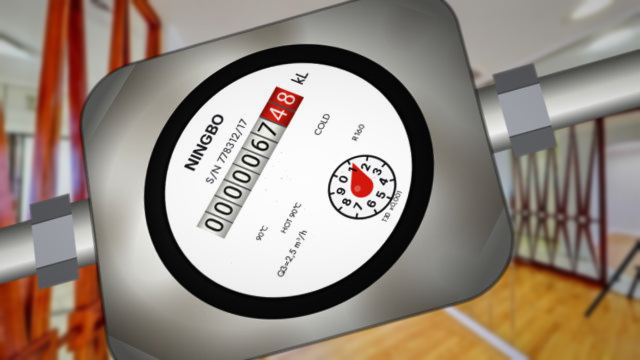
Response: **67.481** kL
